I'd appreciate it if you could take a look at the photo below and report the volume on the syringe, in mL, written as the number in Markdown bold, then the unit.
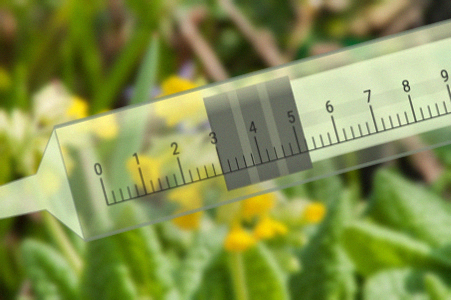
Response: **3** mL
